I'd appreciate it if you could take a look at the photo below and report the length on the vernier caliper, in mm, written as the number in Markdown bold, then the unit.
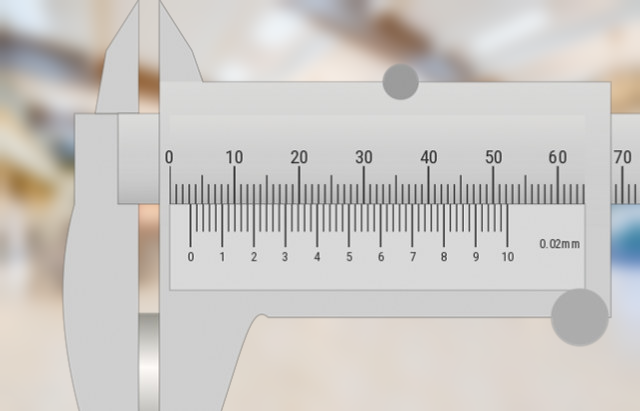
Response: **3.2** mm
